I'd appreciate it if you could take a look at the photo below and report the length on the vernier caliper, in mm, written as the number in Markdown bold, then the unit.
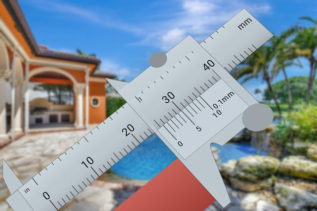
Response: **25.6** mm
